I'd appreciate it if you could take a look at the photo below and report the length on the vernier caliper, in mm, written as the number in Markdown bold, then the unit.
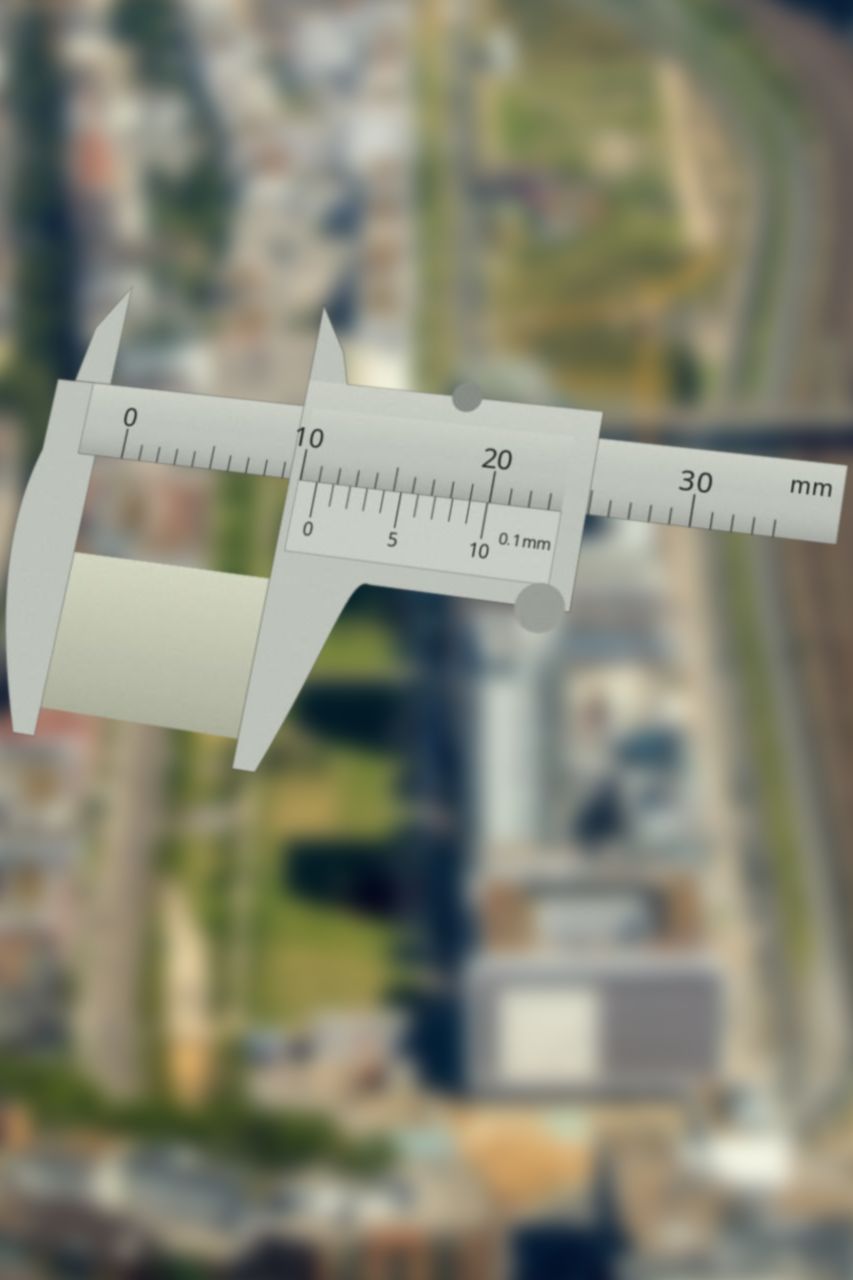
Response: **10.9** mm
